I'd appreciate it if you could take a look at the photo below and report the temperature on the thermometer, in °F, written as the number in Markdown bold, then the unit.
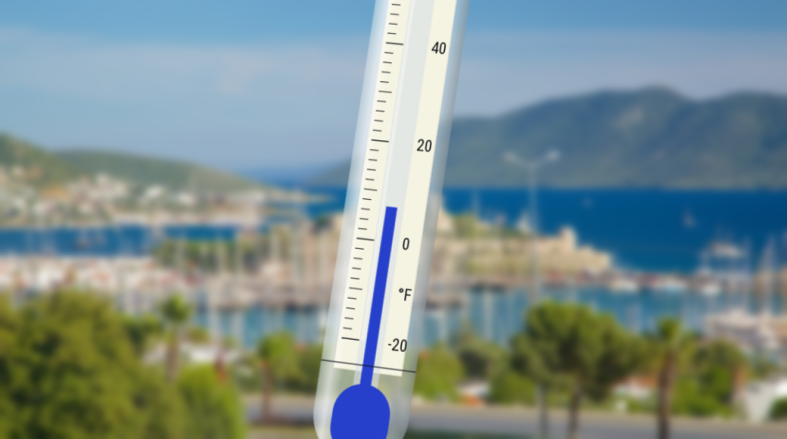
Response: **7** °F
